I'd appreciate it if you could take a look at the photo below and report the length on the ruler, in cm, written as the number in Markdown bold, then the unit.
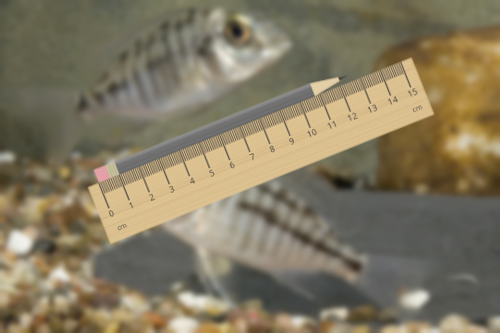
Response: **12.5** cm
